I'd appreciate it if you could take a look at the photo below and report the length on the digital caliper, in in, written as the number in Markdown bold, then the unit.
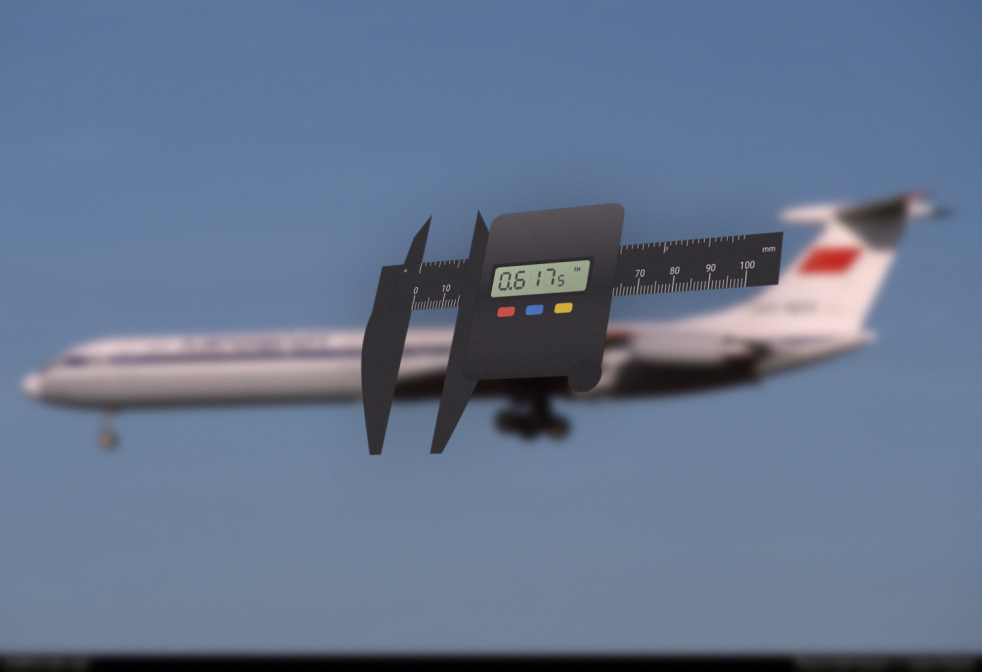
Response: **0.6175** in
